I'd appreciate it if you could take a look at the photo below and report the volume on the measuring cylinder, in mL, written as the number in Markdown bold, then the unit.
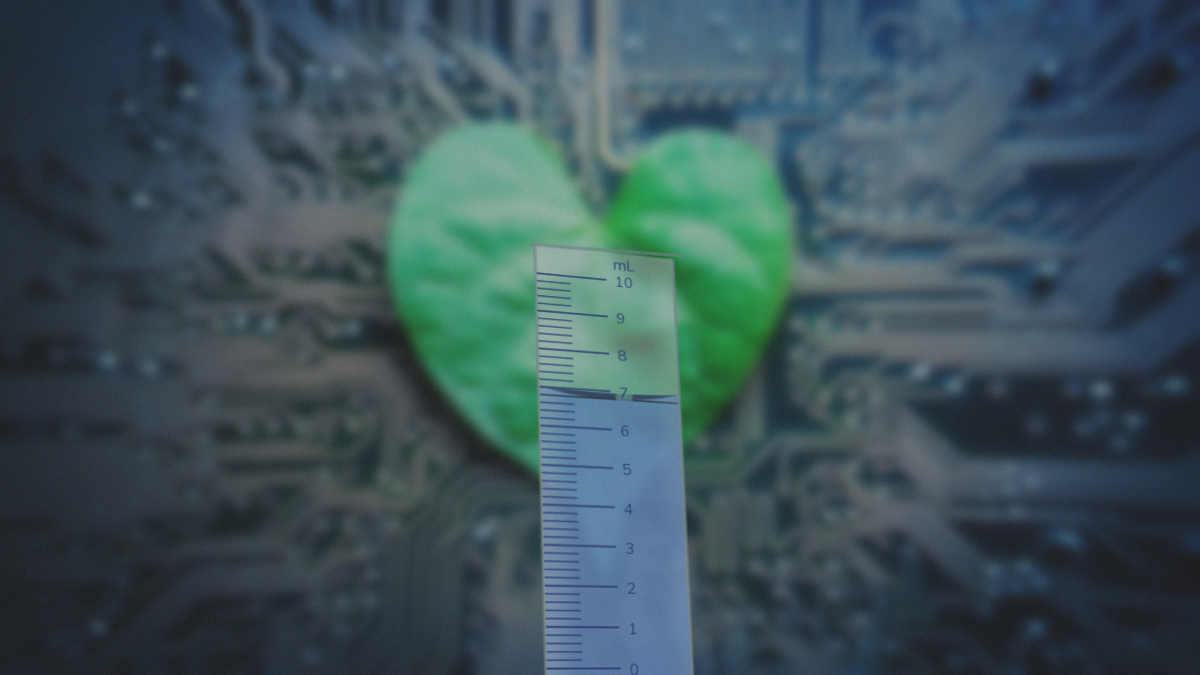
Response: **6.8** mL
